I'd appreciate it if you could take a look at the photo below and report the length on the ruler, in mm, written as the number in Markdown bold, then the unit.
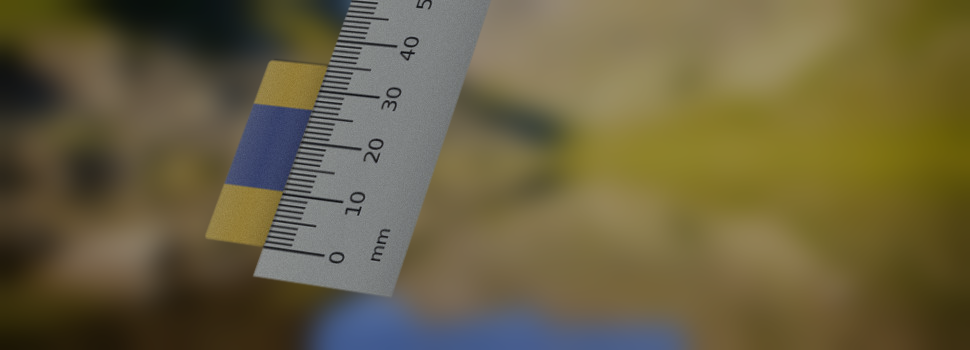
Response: **35** mm
